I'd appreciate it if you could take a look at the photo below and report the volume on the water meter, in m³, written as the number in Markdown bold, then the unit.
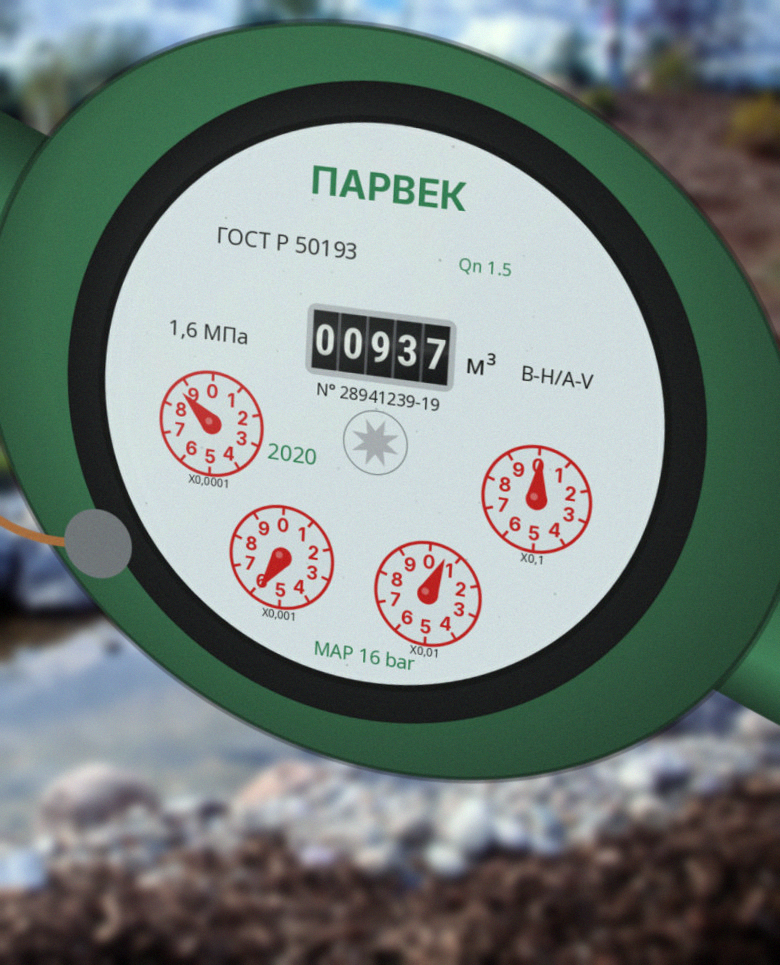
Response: **937.0058** m³
